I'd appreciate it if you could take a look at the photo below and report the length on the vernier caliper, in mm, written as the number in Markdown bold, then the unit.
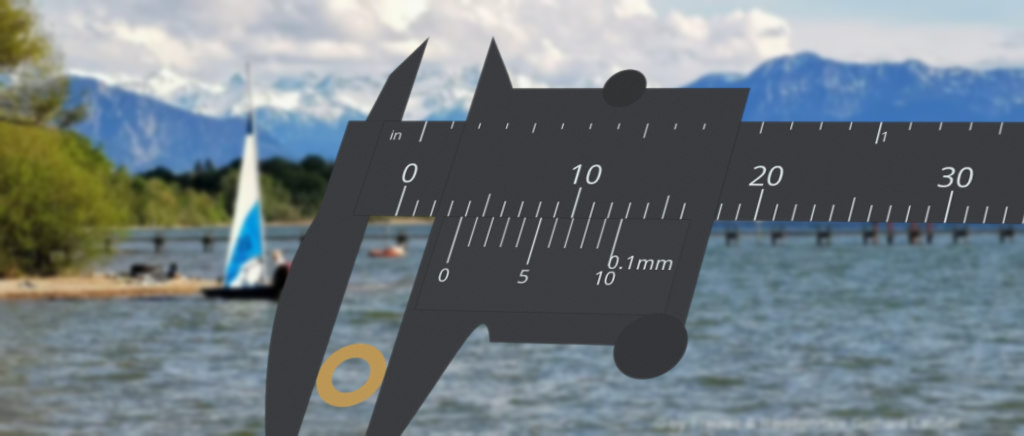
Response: **3.8** mm
